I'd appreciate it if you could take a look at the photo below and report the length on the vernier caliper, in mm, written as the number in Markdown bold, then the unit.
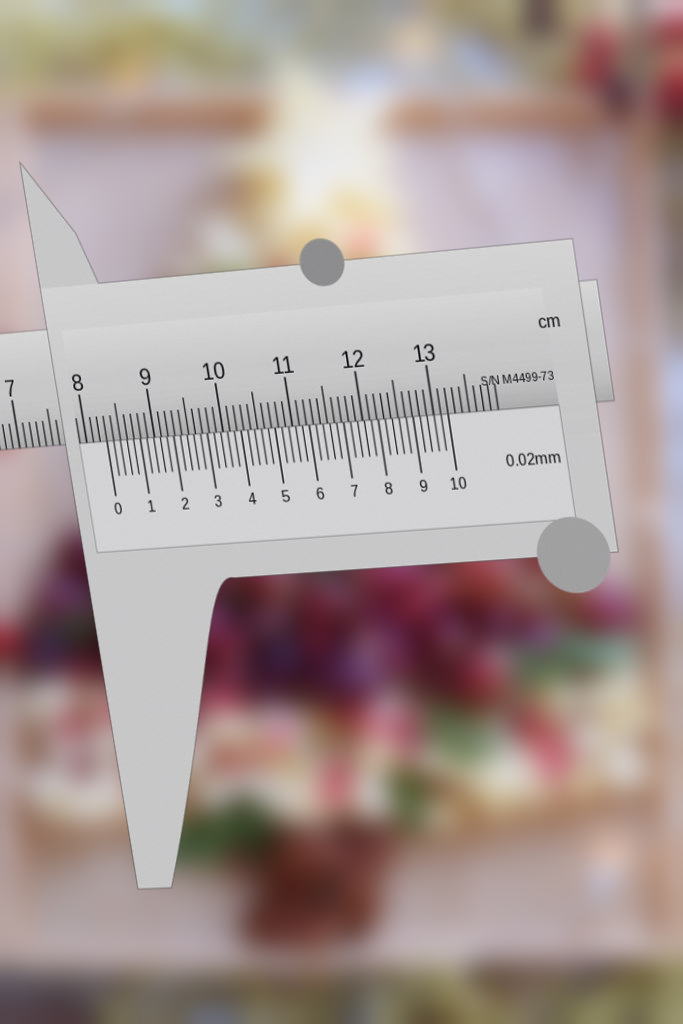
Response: **83.0** mm
